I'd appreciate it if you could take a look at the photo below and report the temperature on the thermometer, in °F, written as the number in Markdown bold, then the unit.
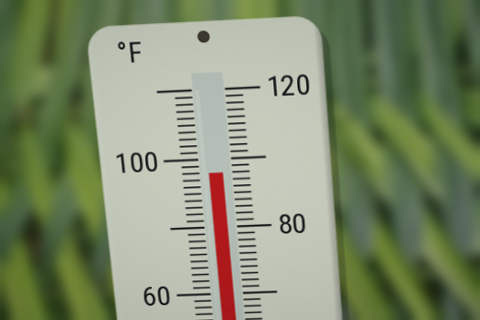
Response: **96** °F
